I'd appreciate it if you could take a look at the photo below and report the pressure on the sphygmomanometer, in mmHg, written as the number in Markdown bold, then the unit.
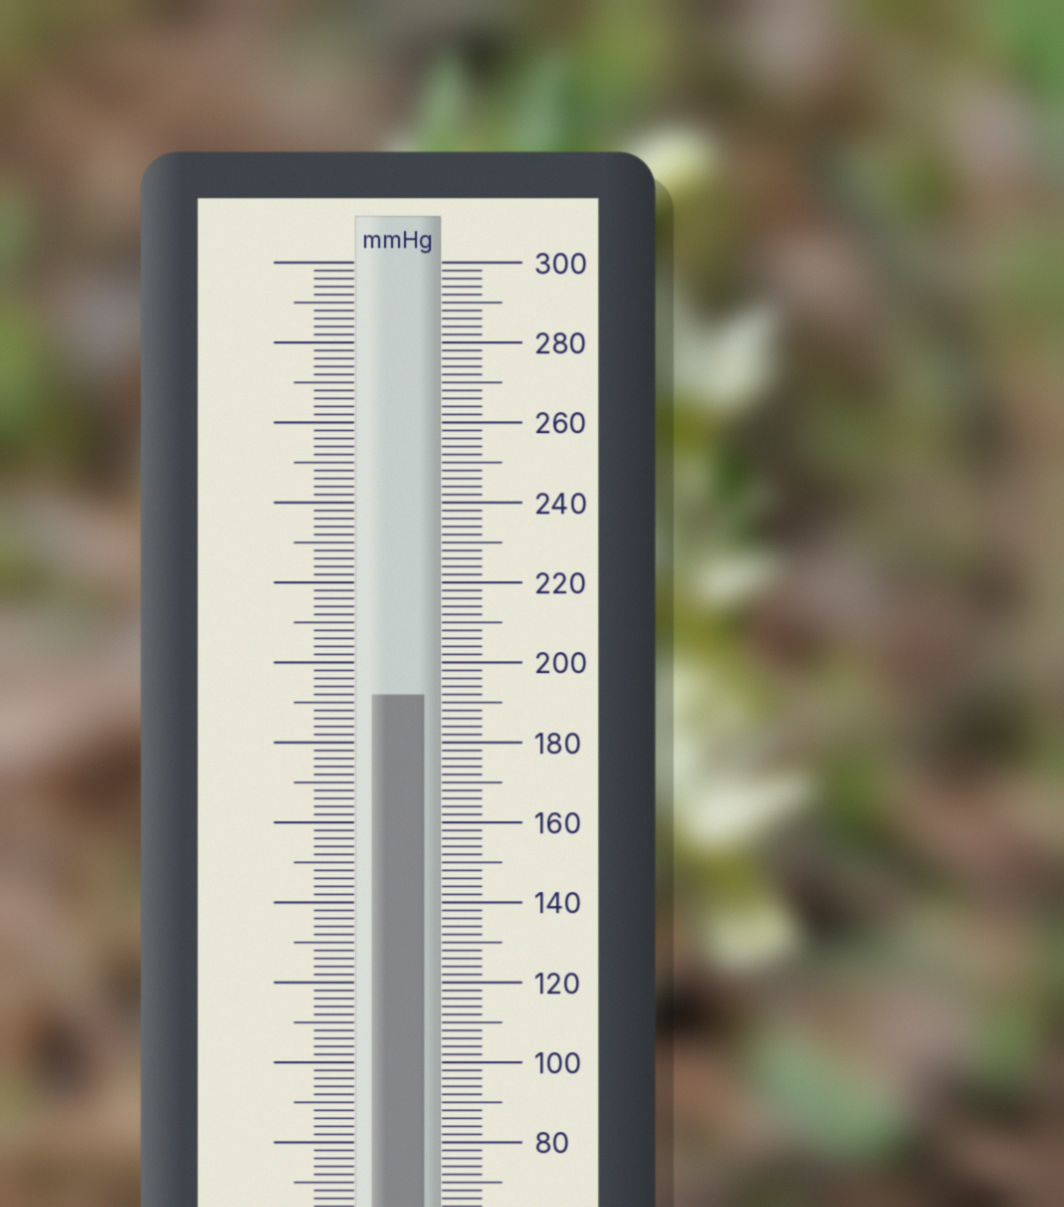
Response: **192** mmHg
